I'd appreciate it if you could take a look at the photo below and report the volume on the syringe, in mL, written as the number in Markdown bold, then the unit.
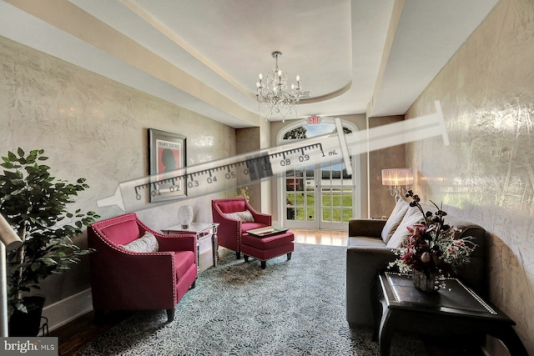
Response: **0.6** mL
